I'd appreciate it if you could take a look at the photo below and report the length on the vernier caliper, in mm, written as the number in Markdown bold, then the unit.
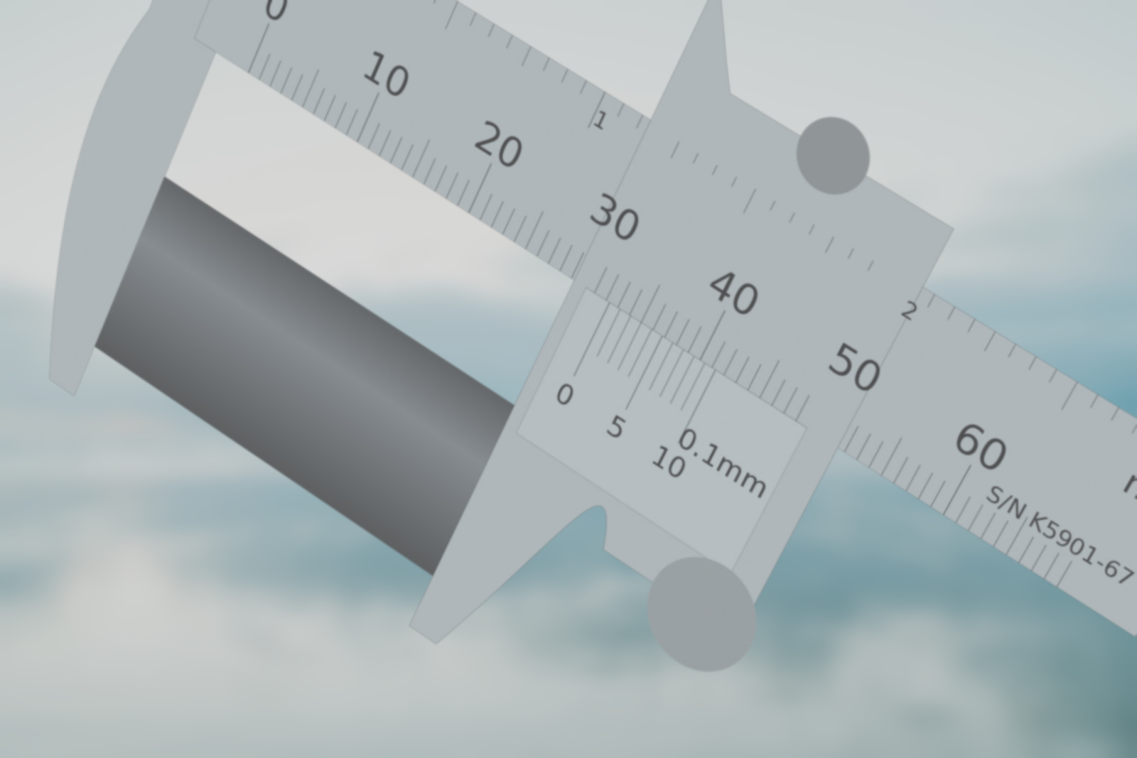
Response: **32.3** mm
